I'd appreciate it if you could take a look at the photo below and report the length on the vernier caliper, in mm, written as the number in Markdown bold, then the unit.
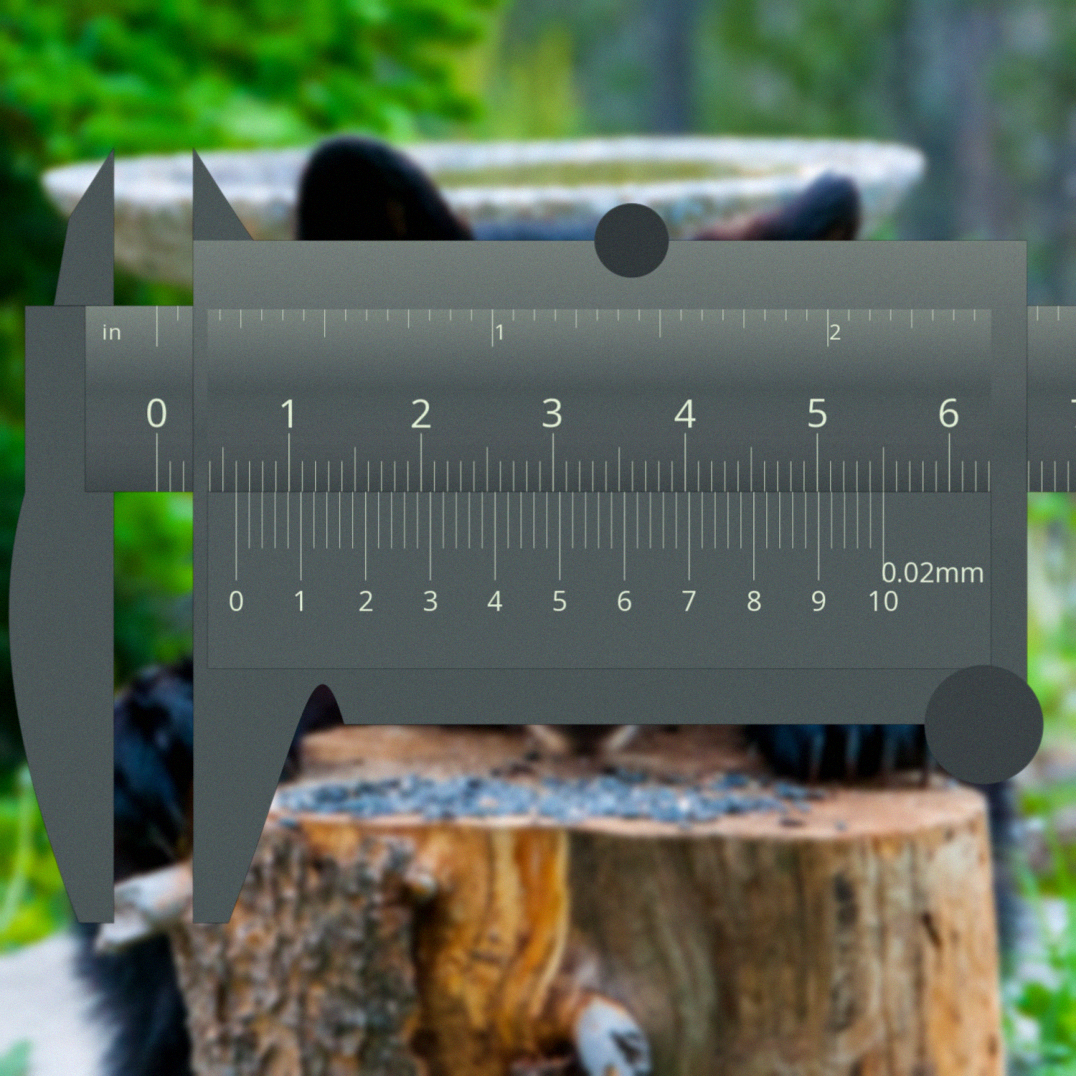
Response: **6.0** mm
